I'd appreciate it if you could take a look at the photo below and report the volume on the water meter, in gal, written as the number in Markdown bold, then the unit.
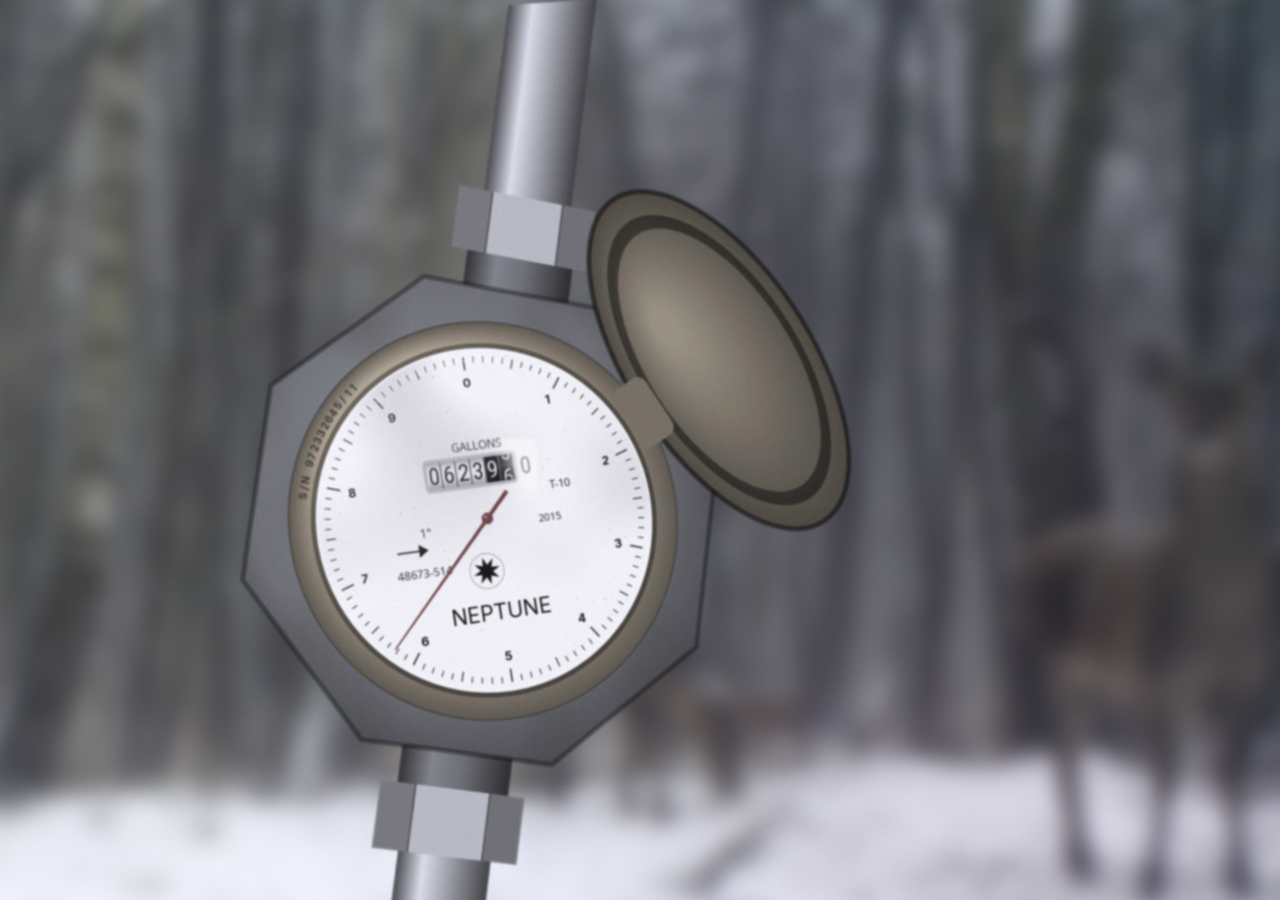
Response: **623956.2** gal
